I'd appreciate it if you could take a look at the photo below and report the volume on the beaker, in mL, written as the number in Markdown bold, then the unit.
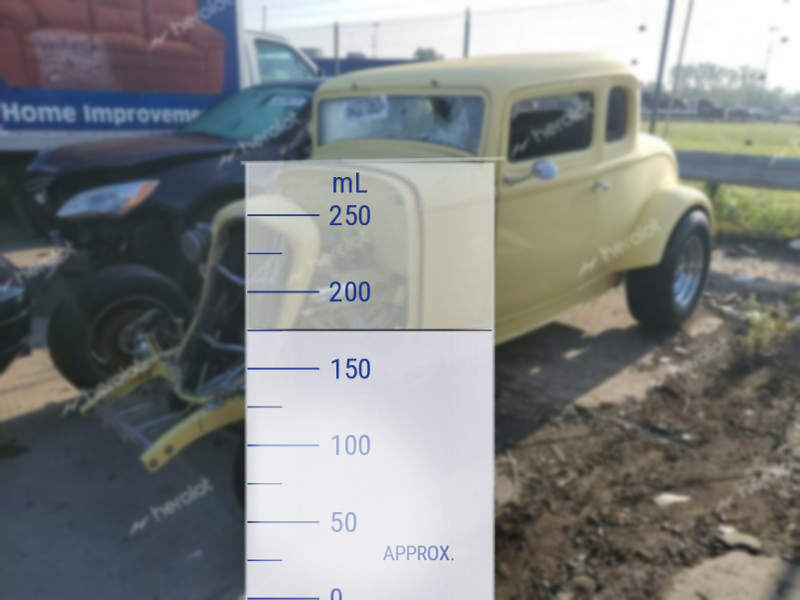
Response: **175** mL
